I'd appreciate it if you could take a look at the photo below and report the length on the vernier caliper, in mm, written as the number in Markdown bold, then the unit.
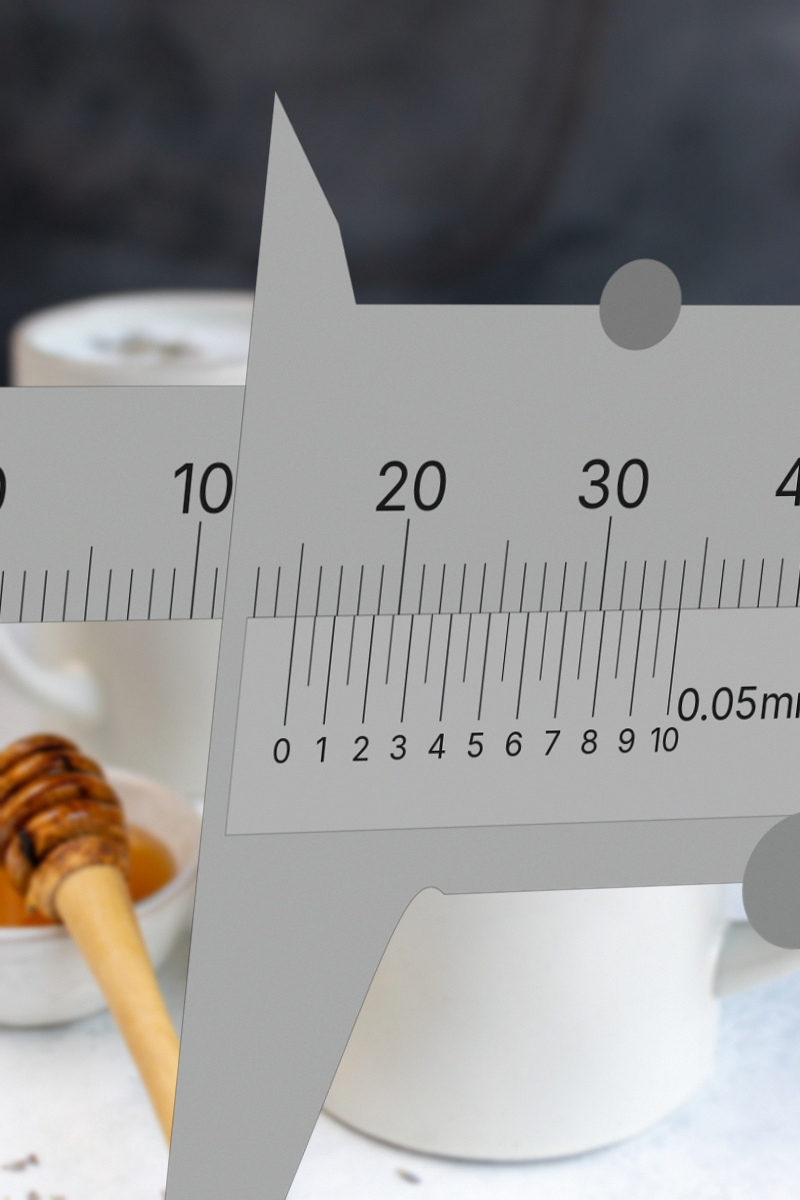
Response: **15.0** mm
